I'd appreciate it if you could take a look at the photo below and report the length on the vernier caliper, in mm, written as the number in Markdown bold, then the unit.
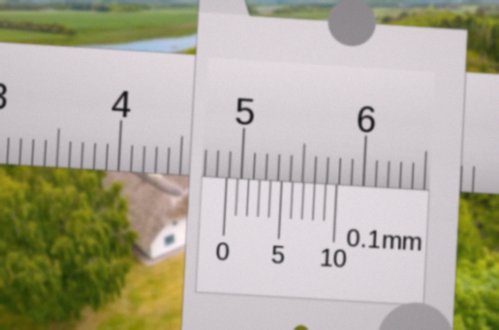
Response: **48.8** mm
